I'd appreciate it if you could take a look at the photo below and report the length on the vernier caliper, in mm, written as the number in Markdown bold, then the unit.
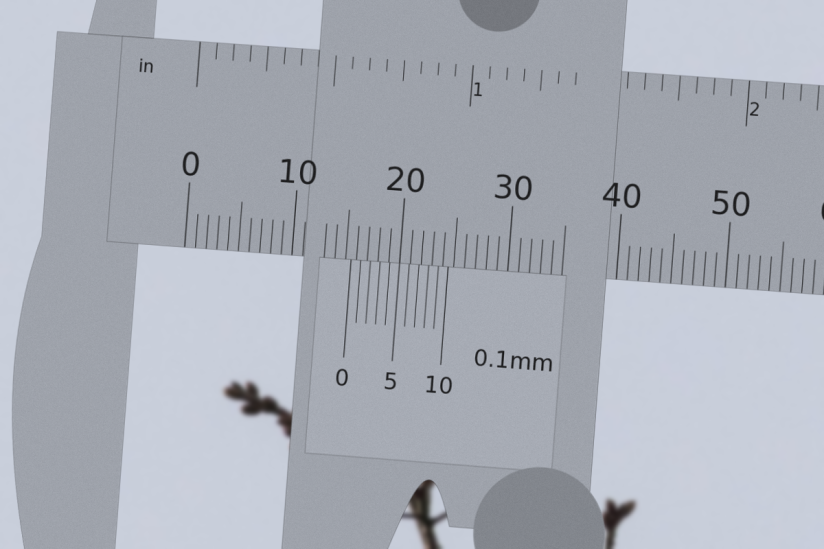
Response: **15.5** mm
